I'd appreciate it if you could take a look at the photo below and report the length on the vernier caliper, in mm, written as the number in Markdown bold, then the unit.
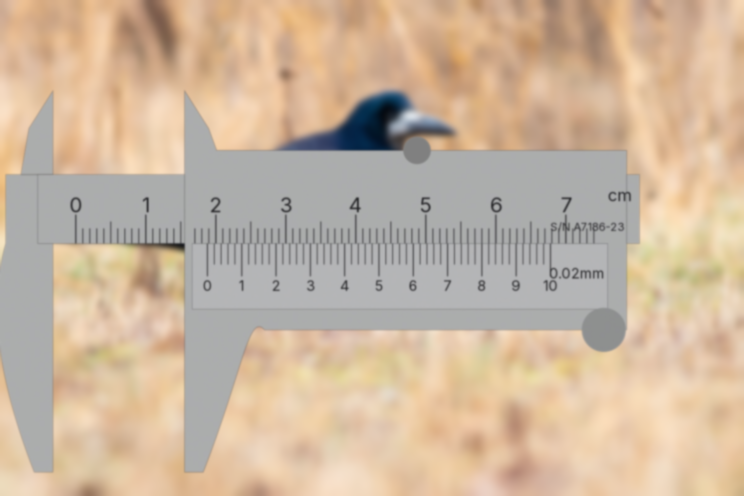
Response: **18.8** mm
